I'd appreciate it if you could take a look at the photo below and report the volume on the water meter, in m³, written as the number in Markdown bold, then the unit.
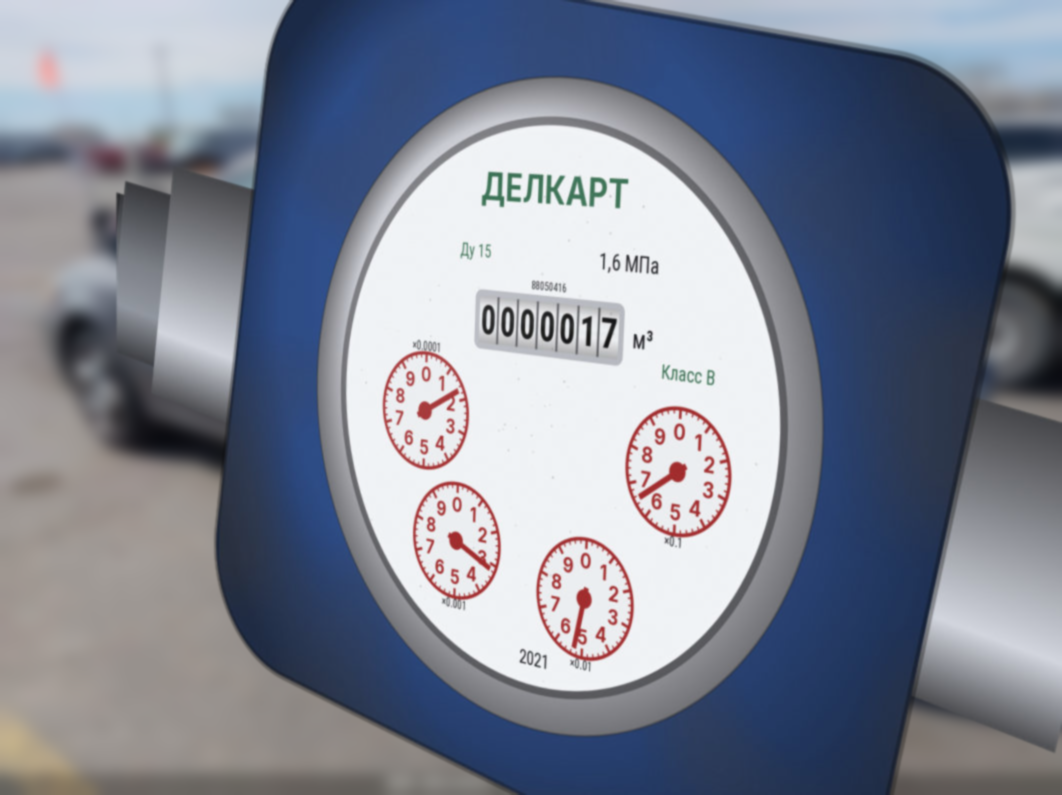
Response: **17.6531** m³
